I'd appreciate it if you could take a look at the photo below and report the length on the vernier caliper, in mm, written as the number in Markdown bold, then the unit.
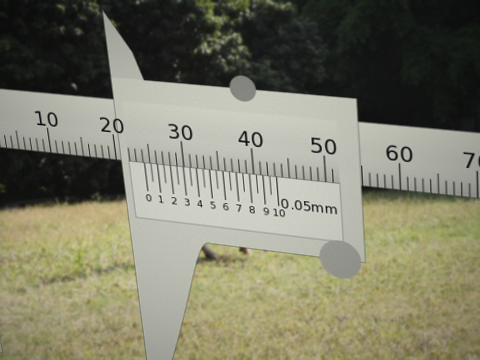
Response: **24.2** mm
